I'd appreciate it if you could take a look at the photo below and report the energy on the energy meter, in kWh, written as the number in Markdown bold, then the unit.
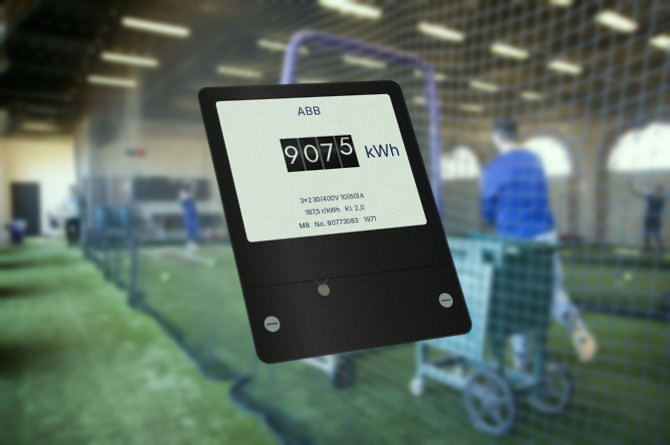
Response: **9075** kWh
